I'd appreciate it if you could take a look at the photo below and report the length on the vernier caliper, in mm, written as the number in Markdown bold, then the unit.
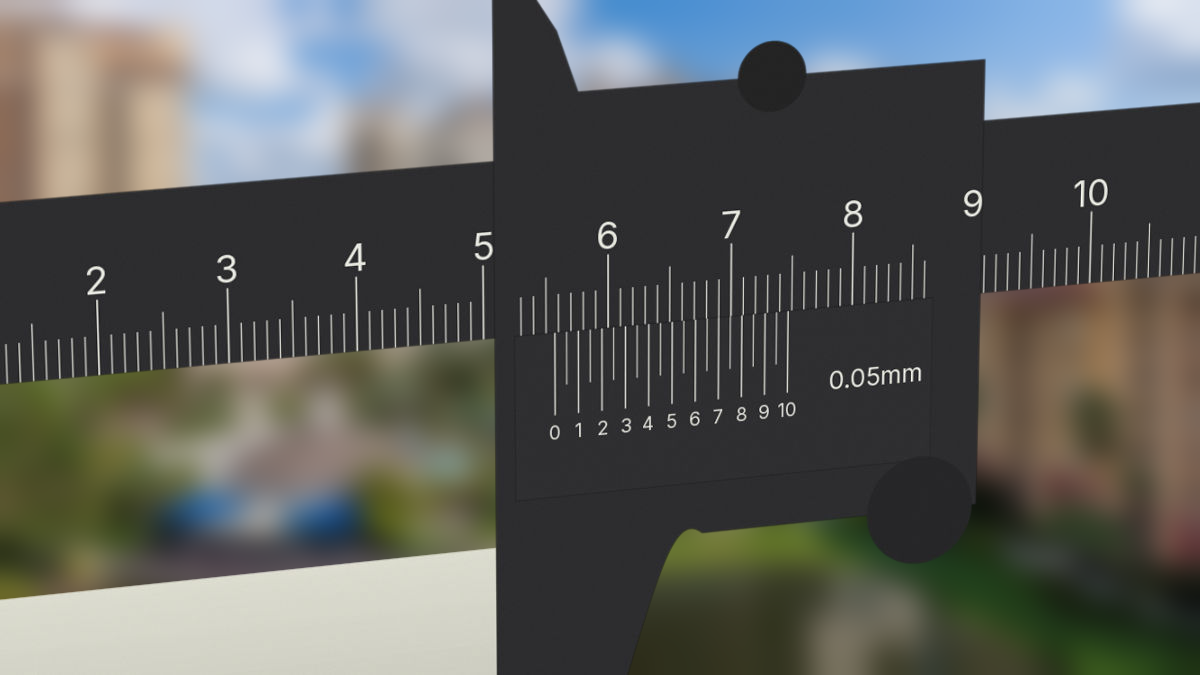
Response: **55.7** mm
